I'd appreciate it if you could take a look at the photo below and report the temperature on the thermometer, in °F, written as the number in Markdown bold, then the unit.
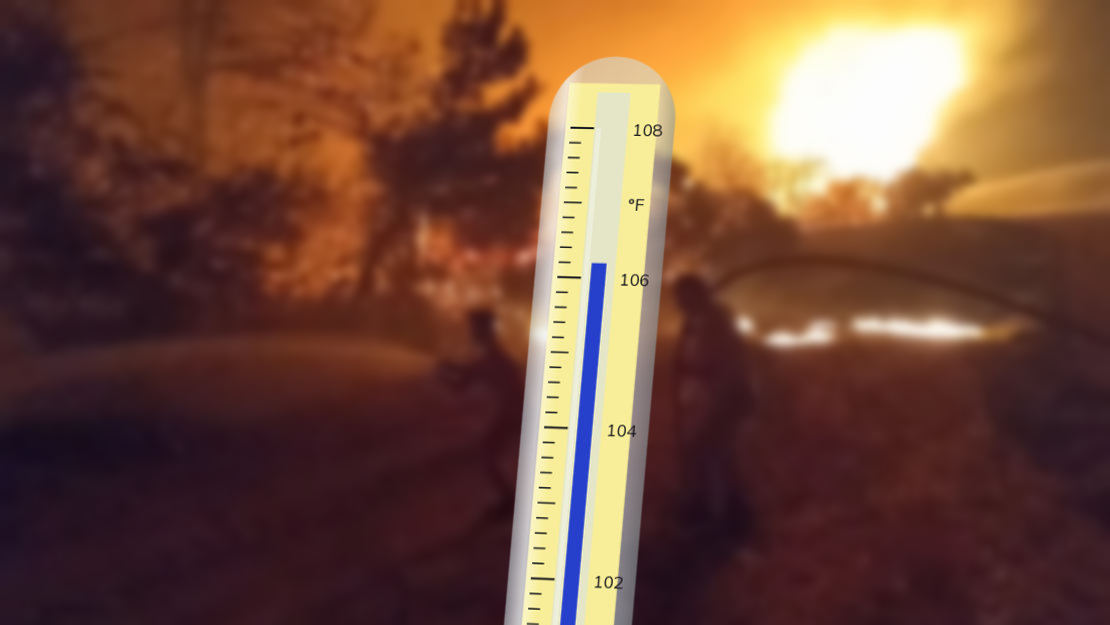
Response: **106.2** °F
